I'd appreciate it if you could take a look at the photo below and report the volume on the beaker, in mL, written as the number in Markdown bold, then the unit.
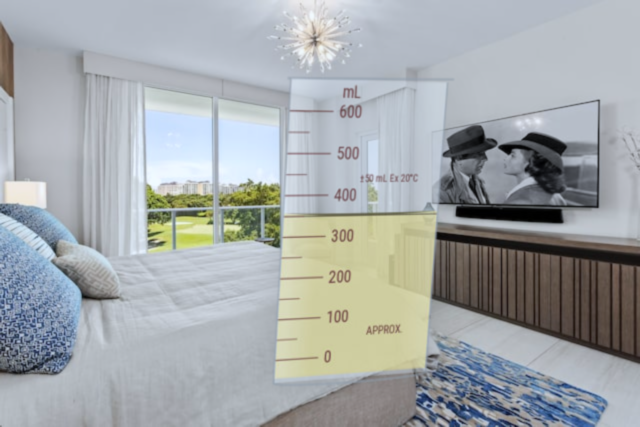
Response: **350** mL
